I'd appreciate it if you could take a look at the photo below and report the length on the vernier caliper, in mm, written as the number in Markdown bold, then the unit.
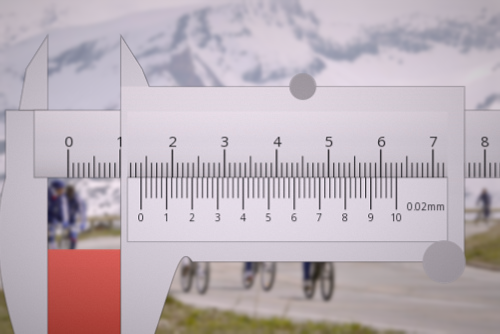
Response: **14.0** mm
